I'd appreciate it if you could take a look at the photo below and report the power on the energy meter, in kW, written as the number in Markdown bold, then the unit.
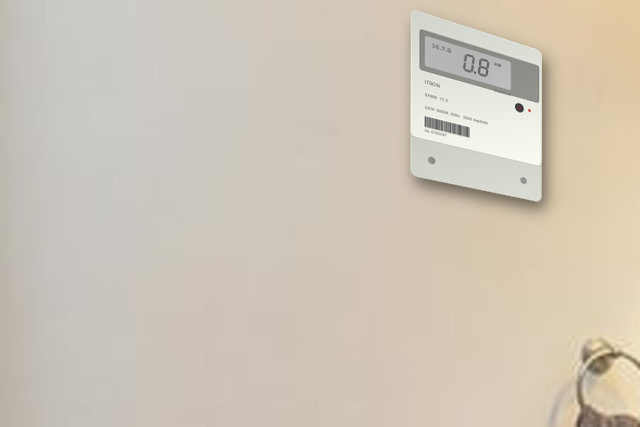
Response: **0.8** kW
